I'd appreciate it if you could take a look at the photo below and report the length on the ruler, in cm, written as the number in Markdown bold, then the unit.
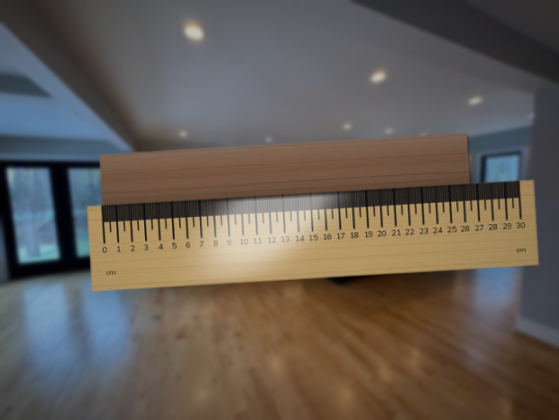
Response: **26.5** cm
